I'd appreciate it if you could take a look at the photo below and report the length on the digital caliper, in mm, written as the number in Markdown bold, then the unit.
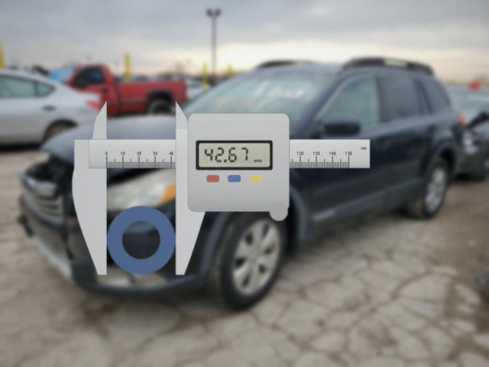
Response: **42.67** mm
